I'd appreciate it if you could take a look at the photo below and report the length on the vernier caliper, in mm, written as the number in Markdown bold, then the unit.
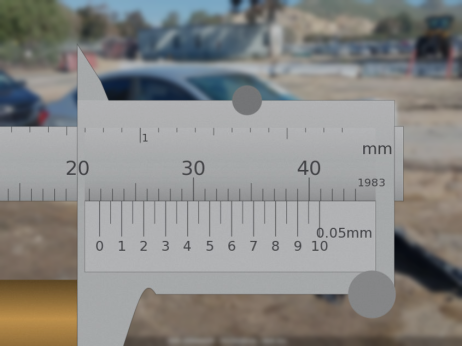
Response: **21.9** mm
